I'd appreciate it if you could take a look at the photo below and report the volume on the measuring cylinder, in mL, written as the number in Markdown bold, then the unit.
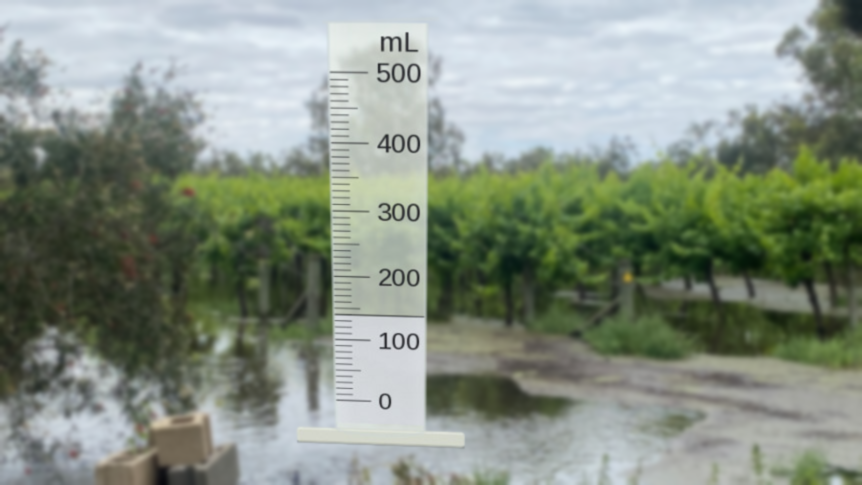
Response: **140** mL
